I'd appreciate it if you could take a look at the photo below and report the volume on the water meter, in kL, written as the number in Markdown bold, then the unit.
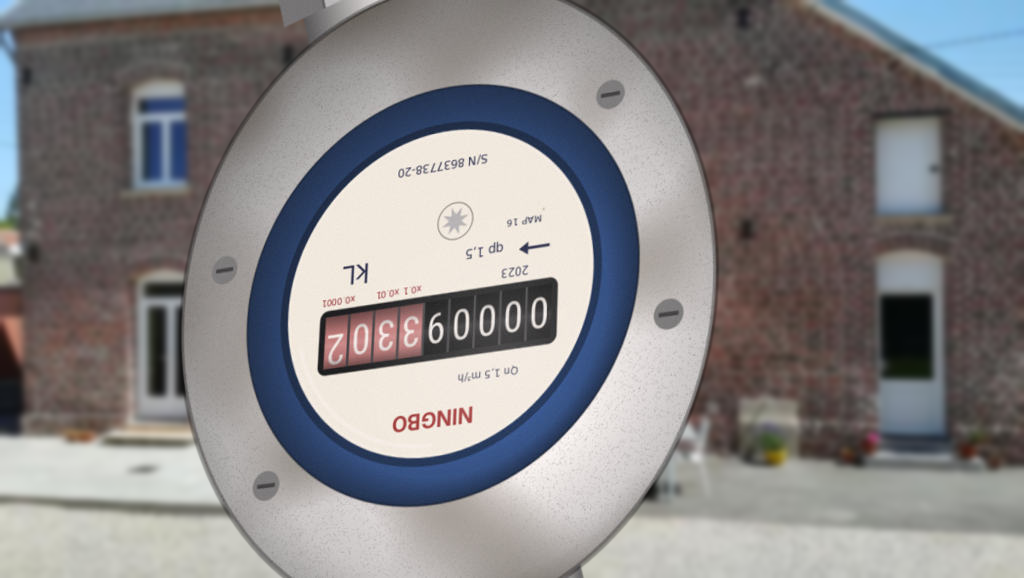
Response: **9.3302** kL
